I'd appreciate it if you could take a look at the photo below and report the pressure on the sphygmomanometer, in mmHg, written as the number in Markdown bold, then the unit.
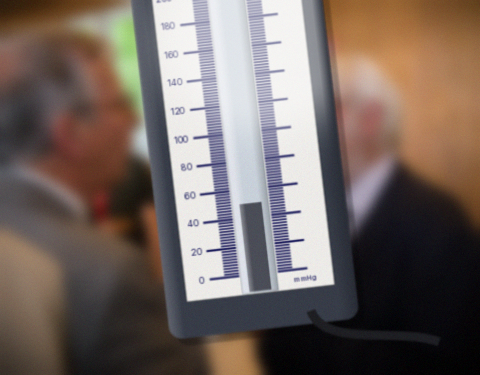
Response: **50** mmHg
